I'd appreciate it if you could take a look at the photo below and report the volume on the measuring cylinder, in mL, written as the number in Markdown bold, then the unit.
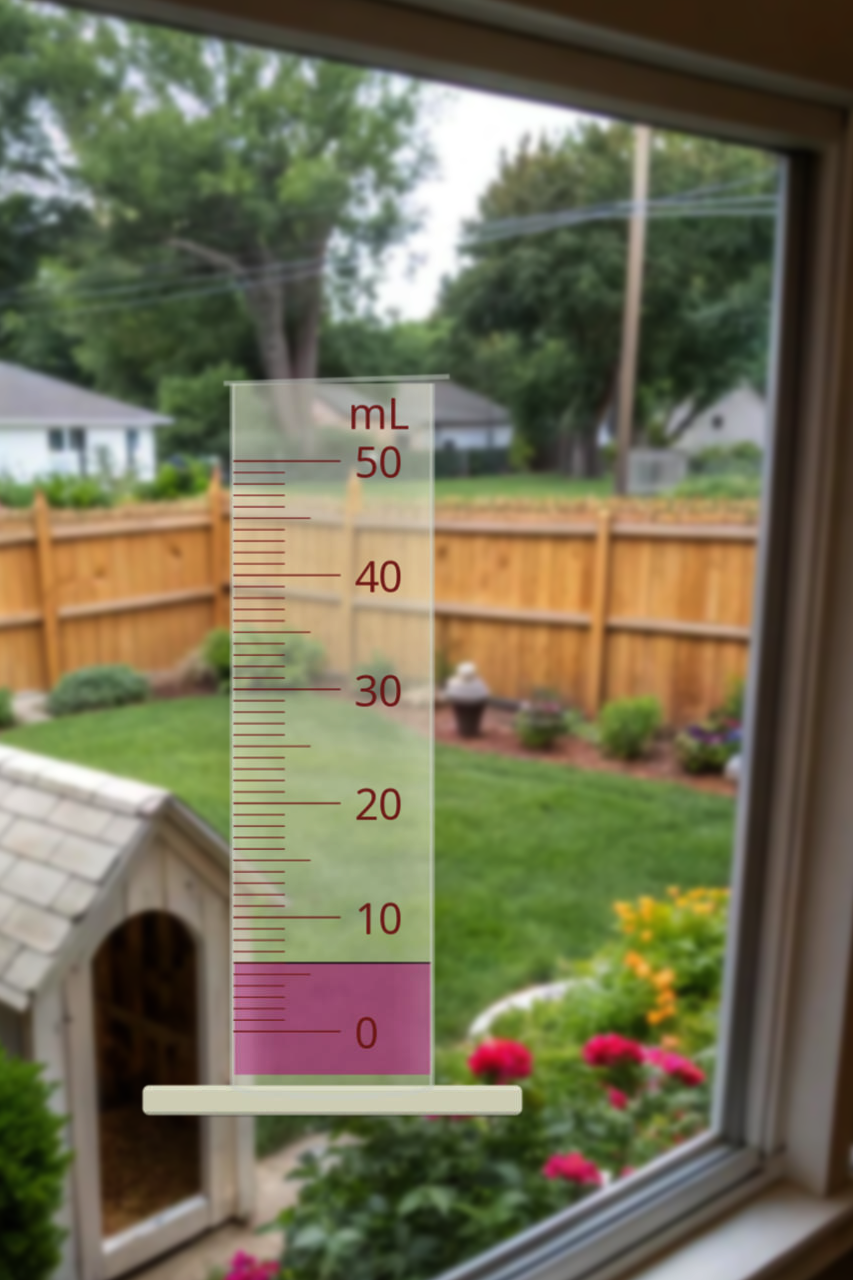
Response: **6** mL
